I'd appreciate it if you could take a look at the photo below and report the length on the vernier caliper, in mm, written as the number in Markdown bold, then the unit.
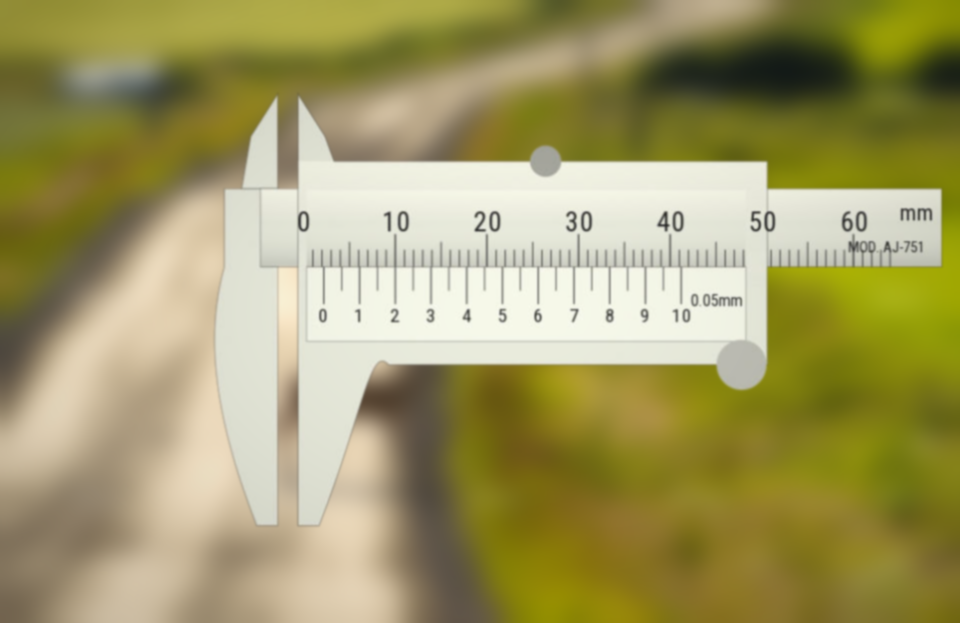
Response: **2.2** mm
